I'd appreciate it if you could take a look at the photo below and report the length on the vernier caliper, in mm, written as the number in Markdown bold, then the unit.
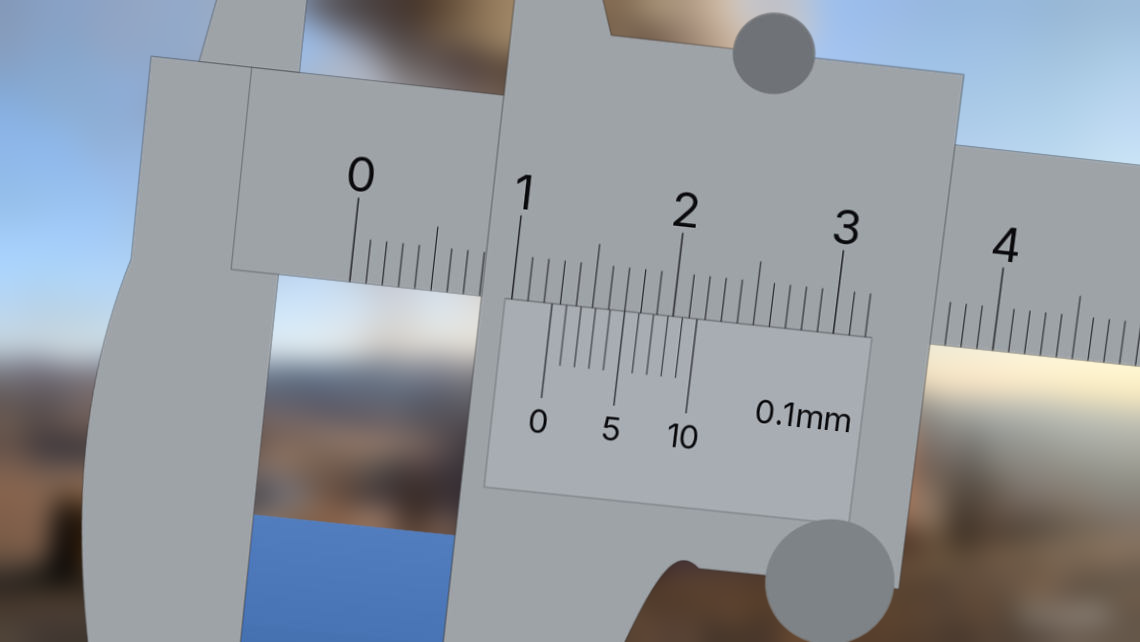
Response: **12.5** mm
